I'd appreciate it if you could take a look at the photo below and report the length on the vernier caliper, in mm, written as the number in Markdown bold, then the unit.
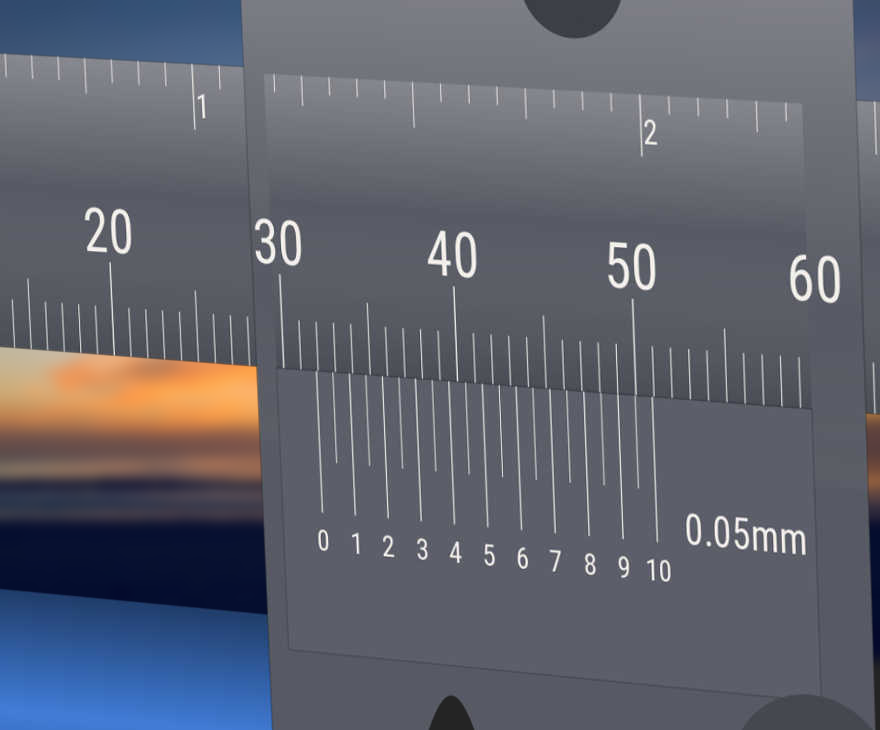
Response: **31.9** mm
